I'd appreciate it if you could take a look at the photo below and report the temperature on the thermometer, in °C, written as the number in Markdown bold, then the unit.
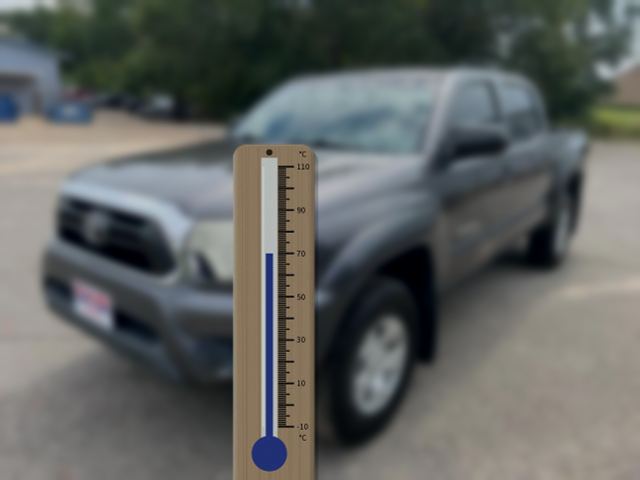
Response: **70** °C
